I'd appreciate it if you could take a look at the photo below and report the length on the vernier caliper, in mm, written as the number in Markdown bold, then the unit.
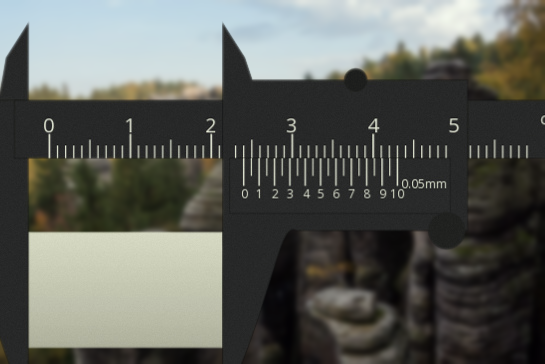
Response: **24.0** mm
